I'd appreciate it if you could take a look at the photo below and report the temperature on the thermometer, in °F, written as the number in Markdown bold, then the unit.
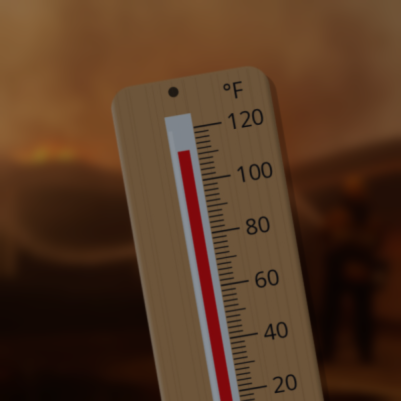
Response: **112** °F
